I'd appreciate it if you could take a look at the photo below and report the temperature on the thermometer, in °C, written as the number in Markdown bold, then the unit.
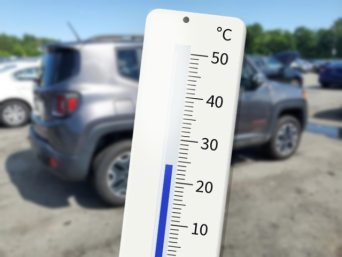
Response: **24** °C
